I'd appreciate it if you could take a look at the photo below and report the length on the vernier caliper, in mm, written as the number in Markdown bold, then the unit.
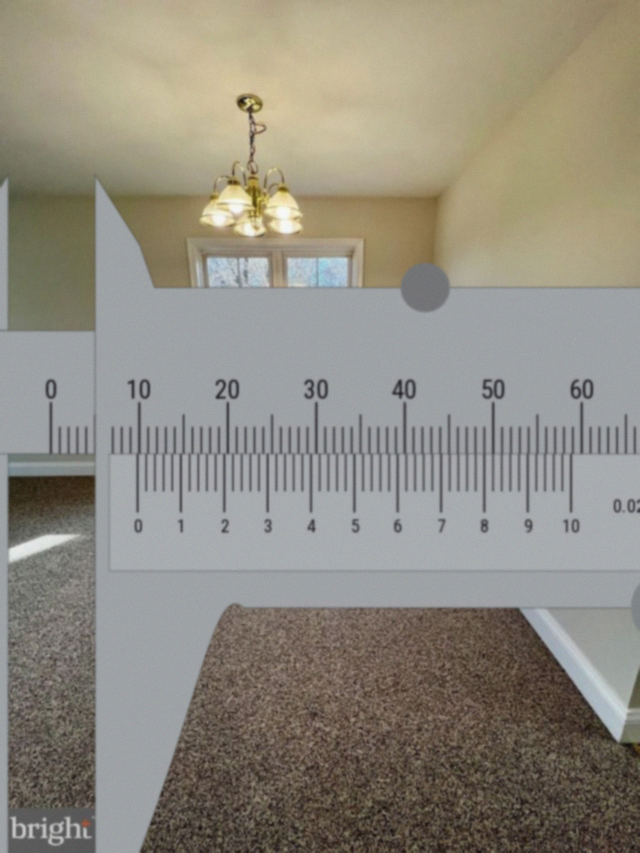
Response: **9.8** mm
